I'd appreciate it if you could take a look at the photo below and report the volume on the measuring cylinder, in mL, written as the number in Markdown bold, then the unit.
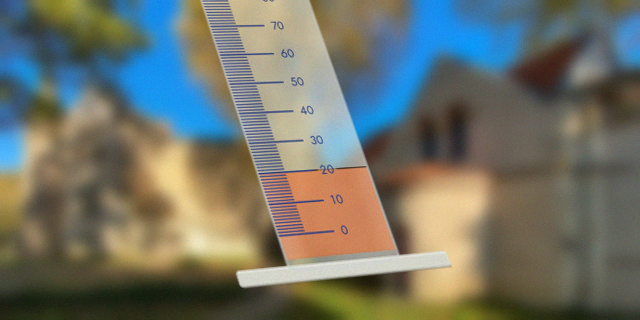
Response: **20** mL
